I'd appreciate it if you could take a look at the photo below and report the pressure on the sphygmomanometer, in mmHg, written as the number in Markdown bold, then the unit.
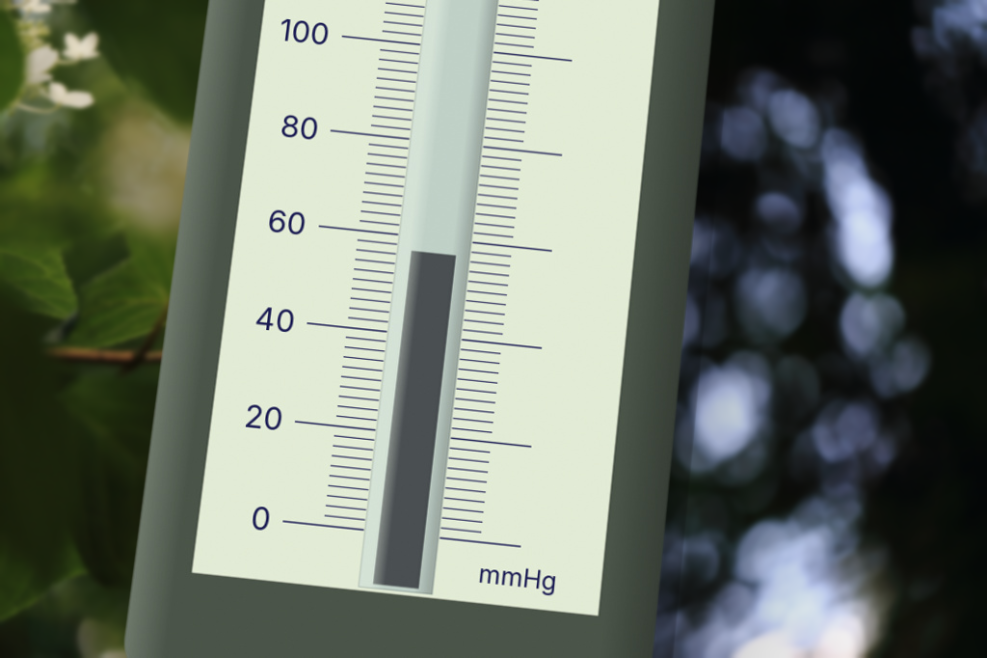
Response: **57** mmHg
